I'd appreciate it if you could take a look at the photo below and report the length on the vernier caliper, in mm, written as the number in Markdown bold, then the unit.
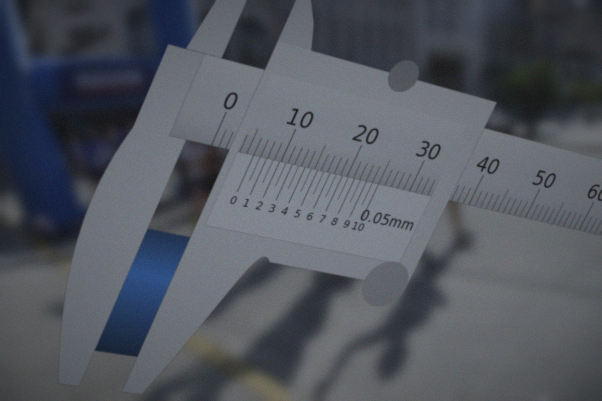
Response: **6.0** mm
